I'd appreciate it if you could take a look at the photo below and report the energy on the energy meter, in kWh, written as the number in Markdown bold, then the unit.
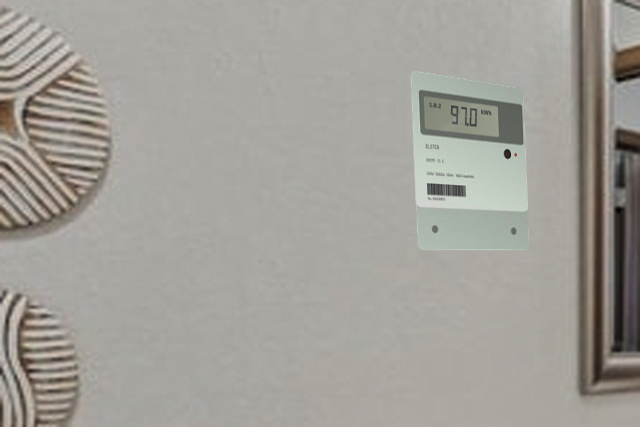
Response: **97.0** kWh
